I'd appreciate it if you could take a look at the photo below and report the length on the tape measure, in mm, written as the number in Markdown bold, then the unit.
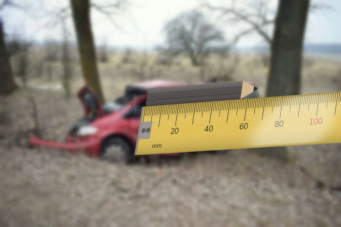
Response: **65** mm
